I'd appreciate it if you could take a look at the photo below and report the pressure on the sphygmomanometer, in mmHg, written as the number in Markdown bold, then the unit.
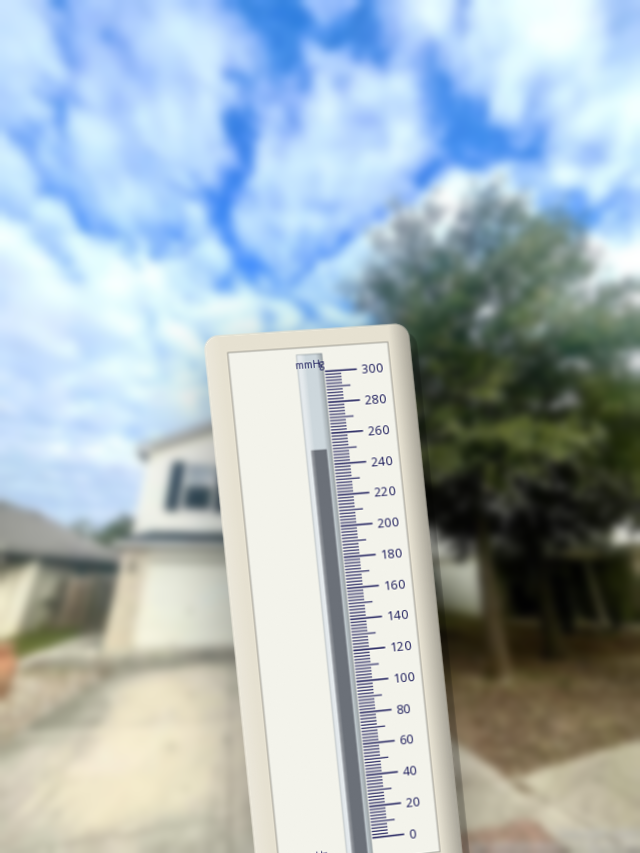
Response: **250** mmHg
